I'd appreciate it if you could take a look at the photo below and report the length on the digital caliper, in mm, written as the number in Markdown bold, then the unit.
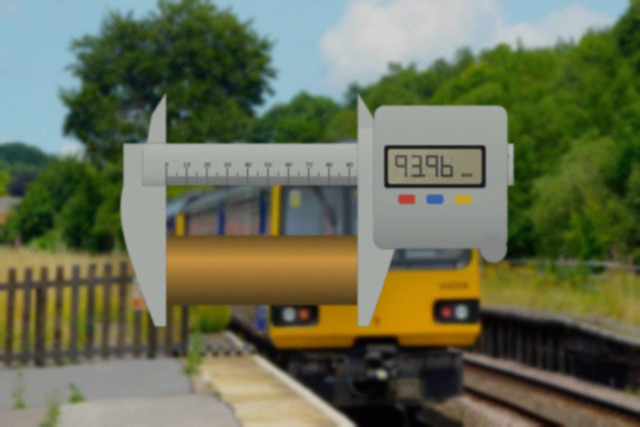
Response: **93.96** mm
